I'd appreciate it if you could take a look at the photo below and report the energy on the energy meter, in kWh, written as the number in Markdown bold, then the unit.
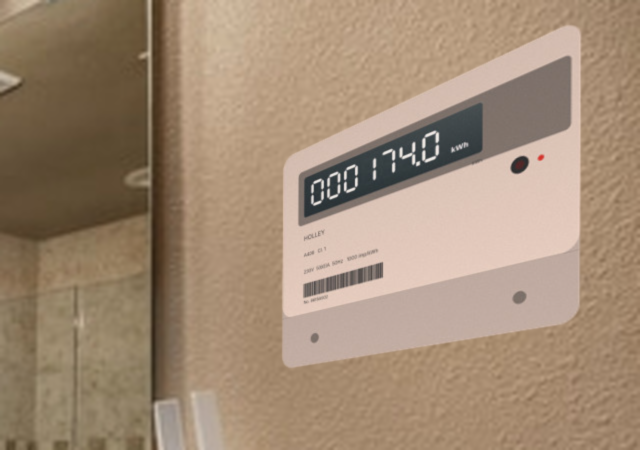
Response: **174.0** kWh
